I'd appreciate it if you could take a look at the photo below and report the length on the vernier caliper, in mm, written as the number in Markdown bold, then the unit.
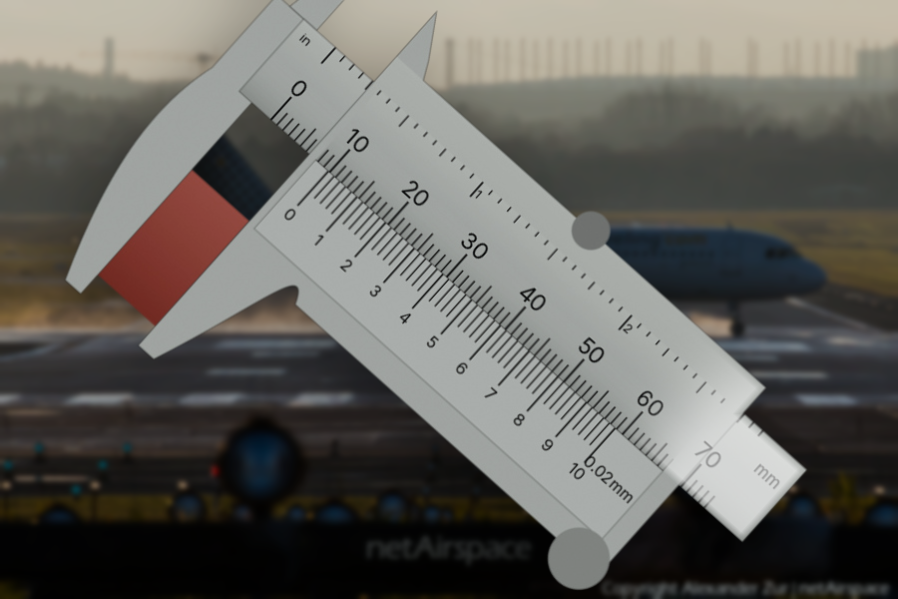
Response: **9.8** mm
